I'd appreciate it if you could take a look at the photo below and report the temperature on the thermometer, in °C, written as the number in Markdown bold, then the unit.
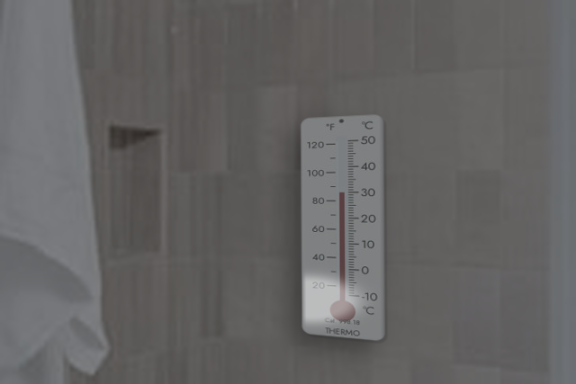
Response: **30** °C
